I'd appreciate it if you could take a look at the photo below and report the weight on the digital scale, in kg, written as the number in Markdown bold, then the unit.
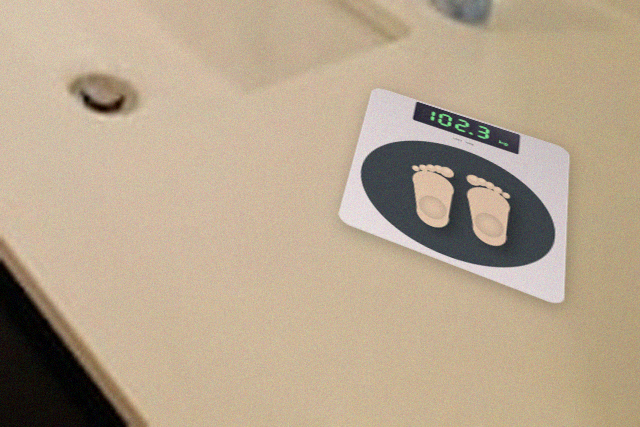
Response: **102.3** kg
